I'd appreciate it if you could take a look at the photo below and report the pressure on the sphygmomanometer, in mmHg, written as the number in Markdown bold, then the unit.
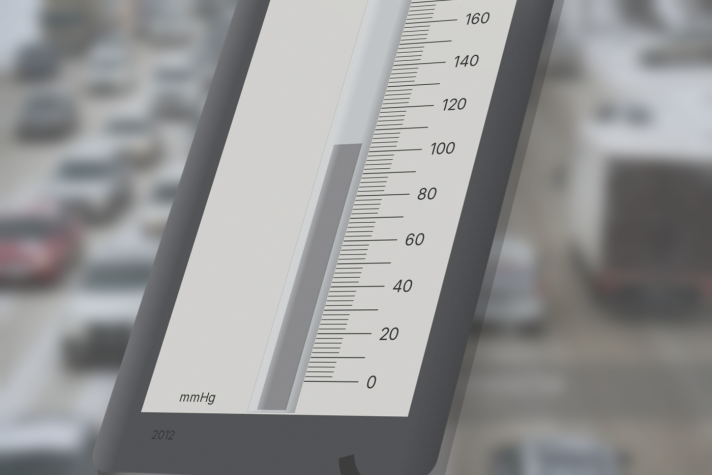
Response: **104** mmHg
